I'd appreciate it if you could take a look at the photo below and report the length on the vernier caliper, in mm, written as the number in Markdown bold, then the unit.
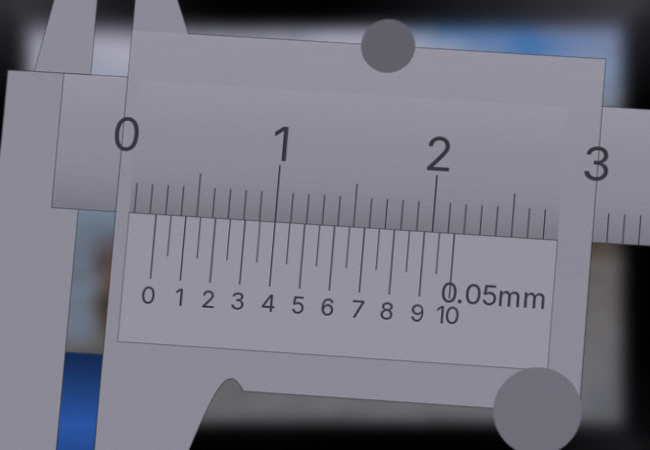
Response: **2.4** mm
